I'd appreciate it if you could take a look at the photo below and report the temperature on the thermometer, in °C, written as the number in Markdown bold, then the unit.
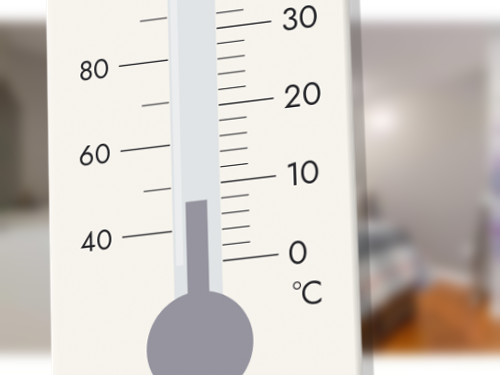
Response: **8** °C
